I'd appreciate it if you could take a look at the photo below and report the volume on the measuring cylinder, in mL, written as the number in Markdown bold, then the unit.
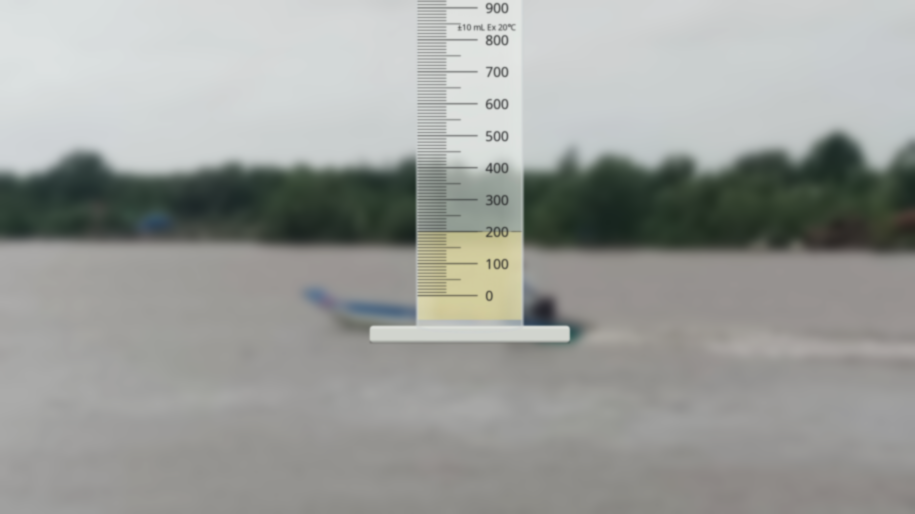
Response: **200** mL
